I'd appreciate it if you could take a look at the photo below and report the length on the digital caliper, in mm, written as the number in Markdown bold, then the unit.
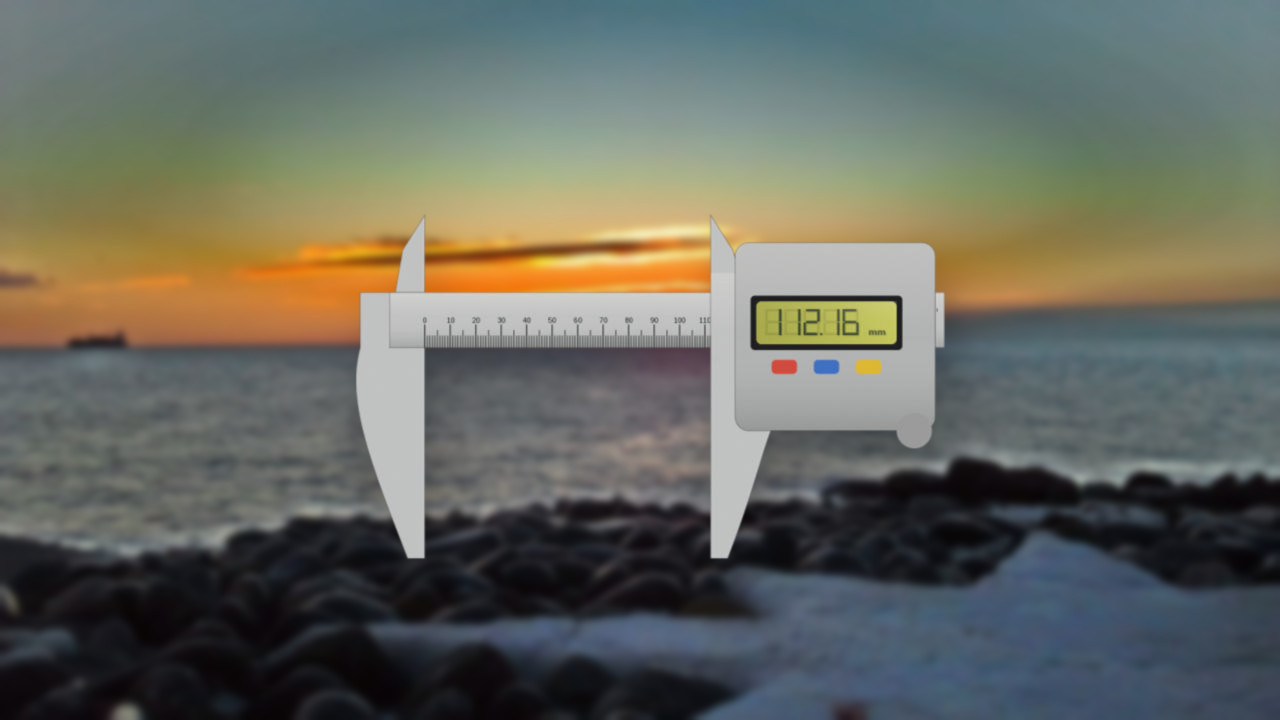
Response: **112.16** mm
